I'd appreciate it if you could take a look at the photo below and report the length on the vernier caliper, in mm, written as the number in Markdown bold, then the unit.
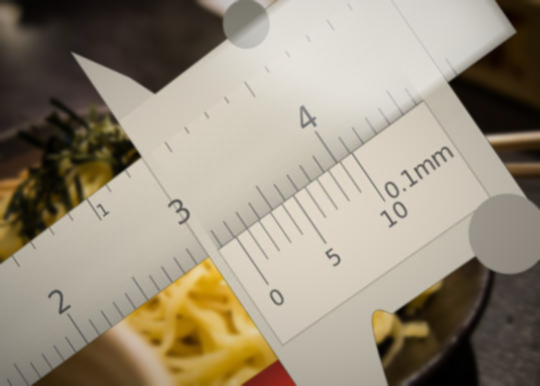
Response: **32.1** mm
